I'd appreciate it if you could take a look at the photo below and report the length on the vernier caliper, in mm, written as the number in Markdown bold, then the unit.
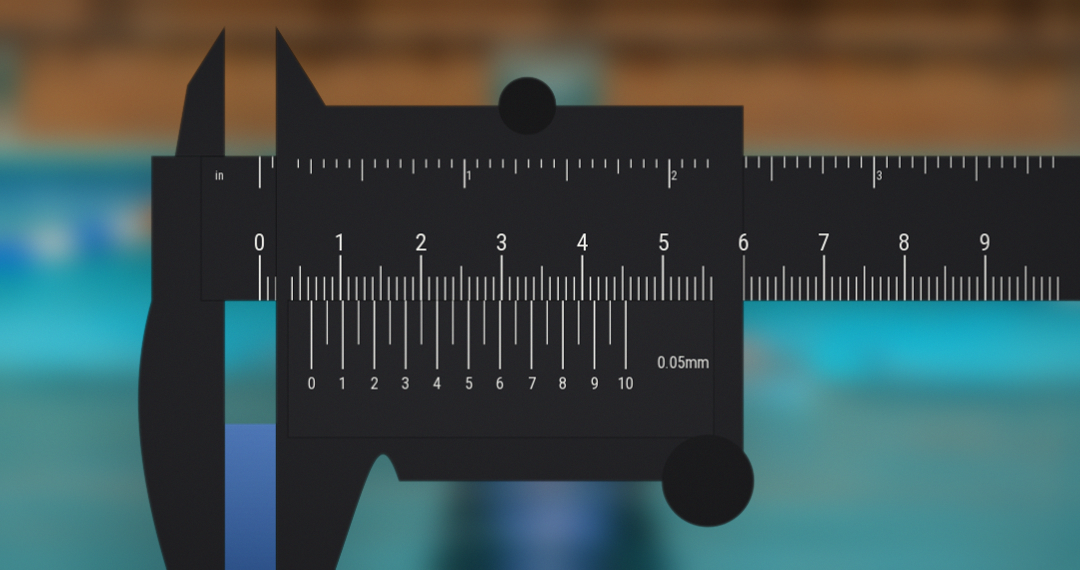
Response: **6.4** mm
